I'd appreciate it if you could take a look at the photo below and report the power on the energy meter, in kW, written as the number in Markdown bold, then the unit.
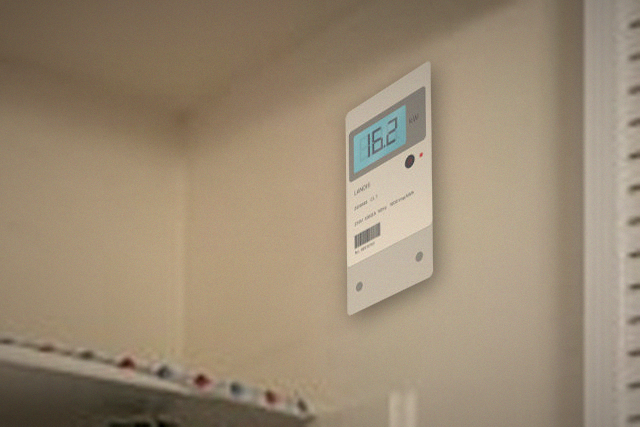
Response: **16.2** kW
